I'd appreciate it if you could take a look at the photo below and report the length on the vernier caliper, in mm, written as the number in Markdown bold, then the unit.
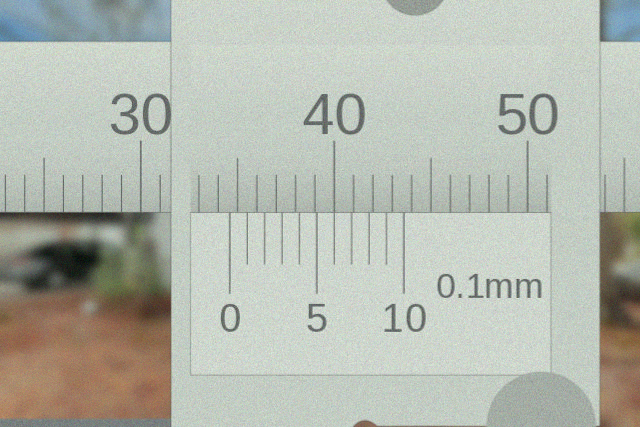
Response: **34.6** mm
